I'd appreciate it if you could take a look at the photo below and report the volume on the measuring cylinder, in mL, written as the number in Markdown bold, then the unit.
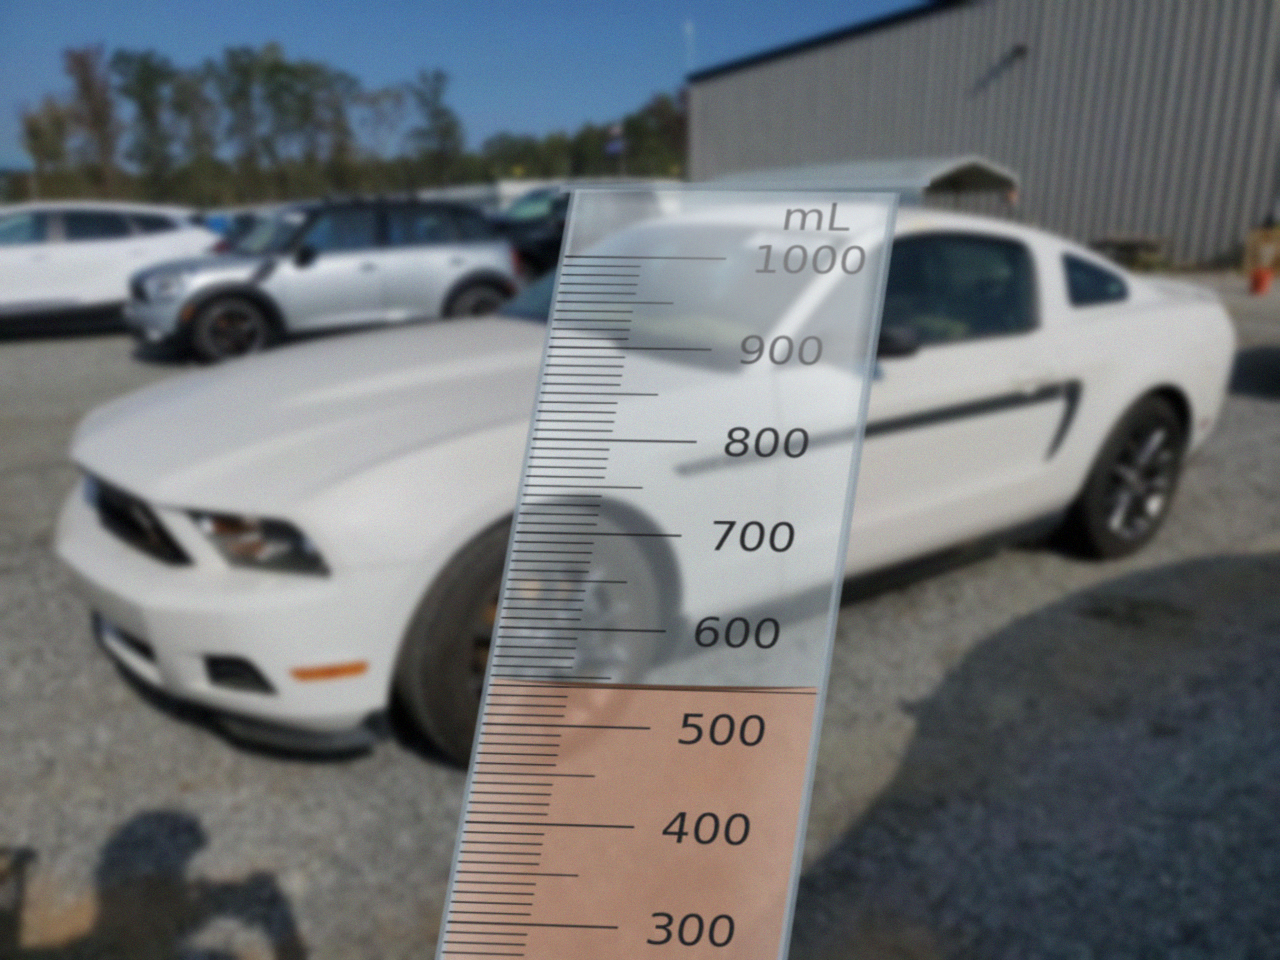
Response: **540** mL
